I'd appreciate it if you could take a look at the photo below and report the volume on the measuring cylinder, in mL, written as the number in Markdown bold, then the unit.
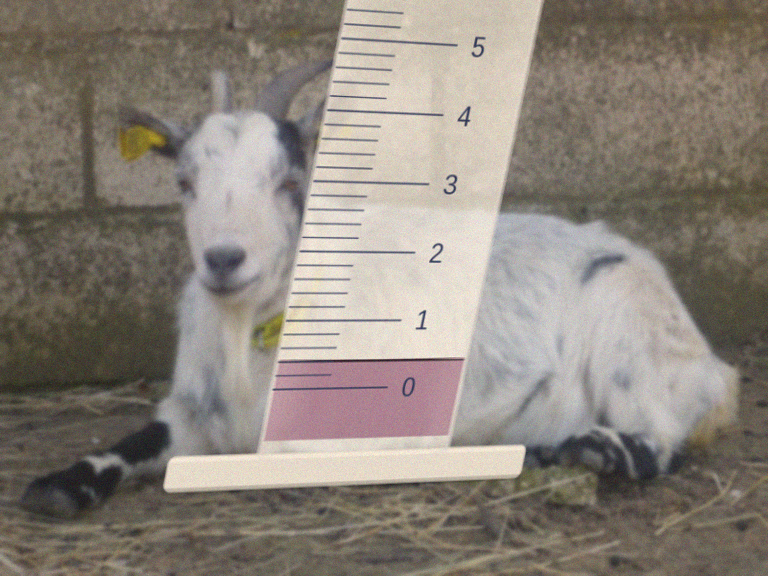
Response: **0.4** mL
